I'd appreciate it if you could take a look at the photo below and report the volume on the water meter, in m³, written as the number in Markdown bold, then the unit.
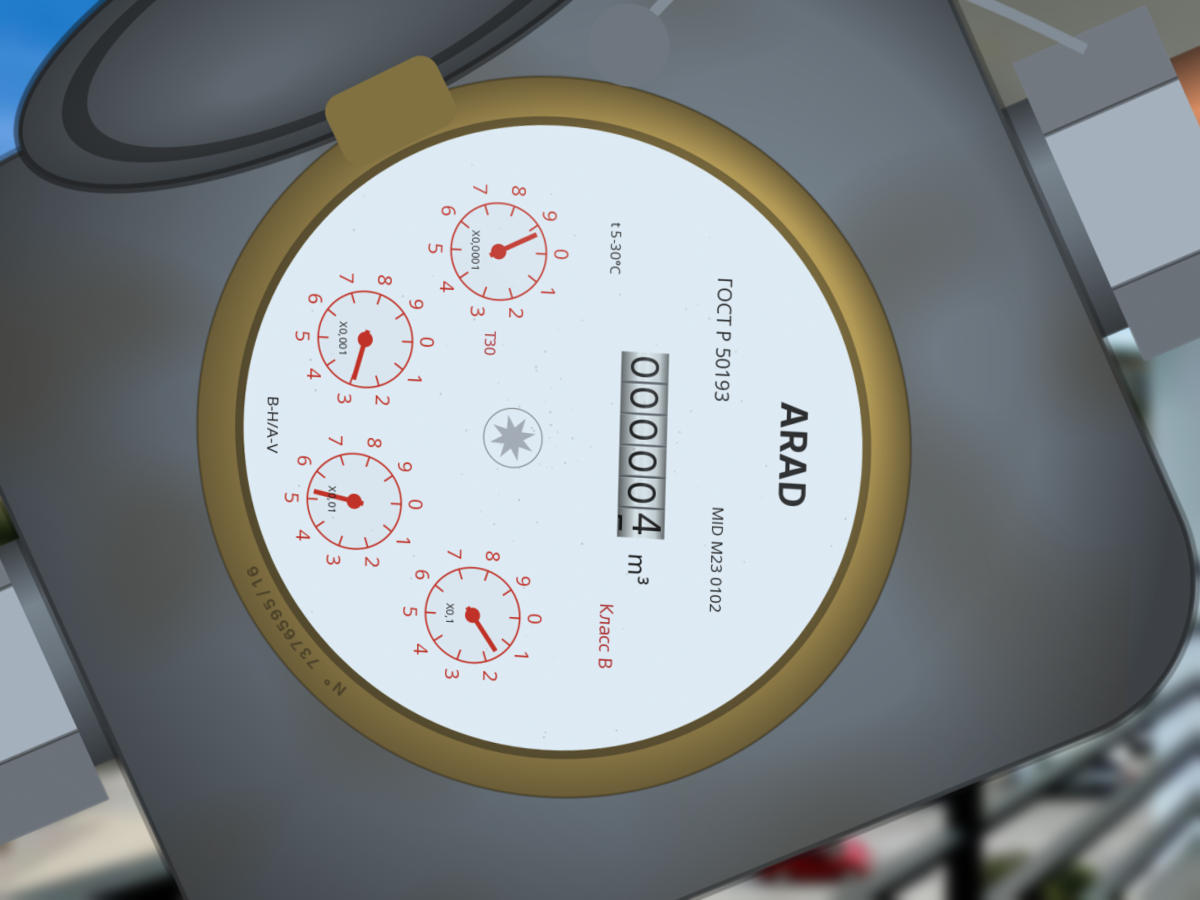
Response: **4.1529** m³
